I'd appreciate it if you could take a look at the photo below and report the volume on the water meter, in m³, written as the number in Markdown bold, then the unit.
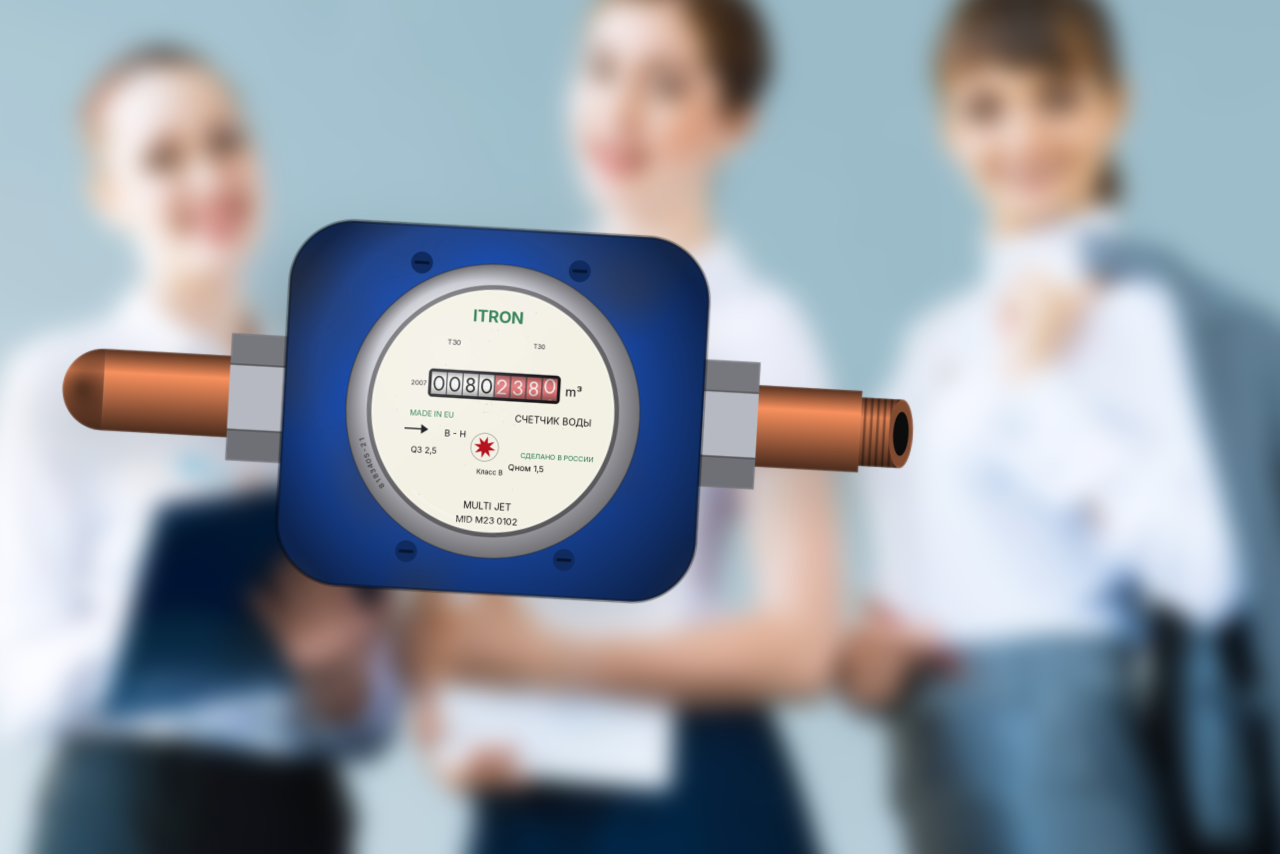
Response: **80.2380** m³
